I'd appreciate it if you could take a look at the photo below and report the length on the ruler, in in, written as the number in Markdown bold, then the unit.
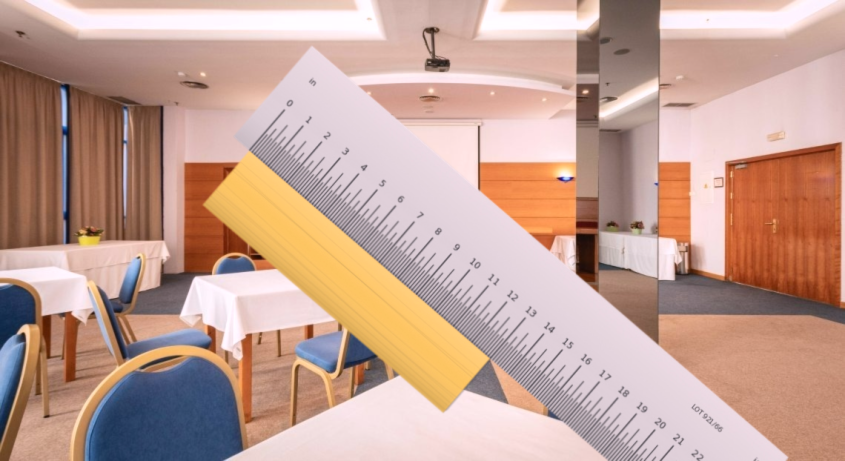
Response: **13** in
